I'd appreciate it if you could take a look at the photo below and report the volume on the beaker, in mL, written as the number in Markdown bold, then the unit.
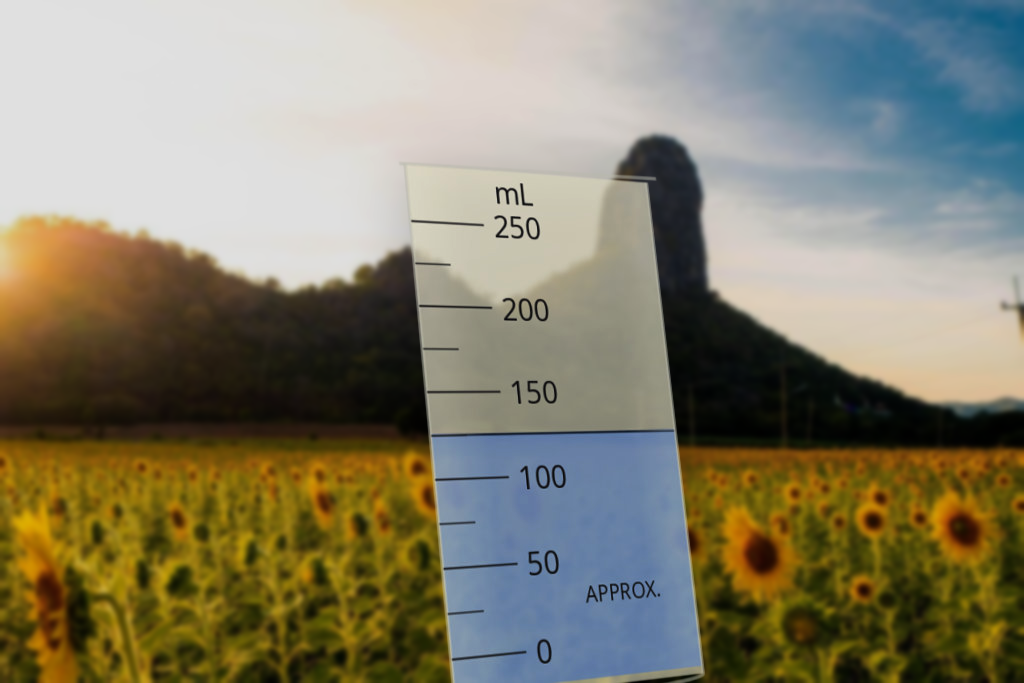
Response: **125** mL
